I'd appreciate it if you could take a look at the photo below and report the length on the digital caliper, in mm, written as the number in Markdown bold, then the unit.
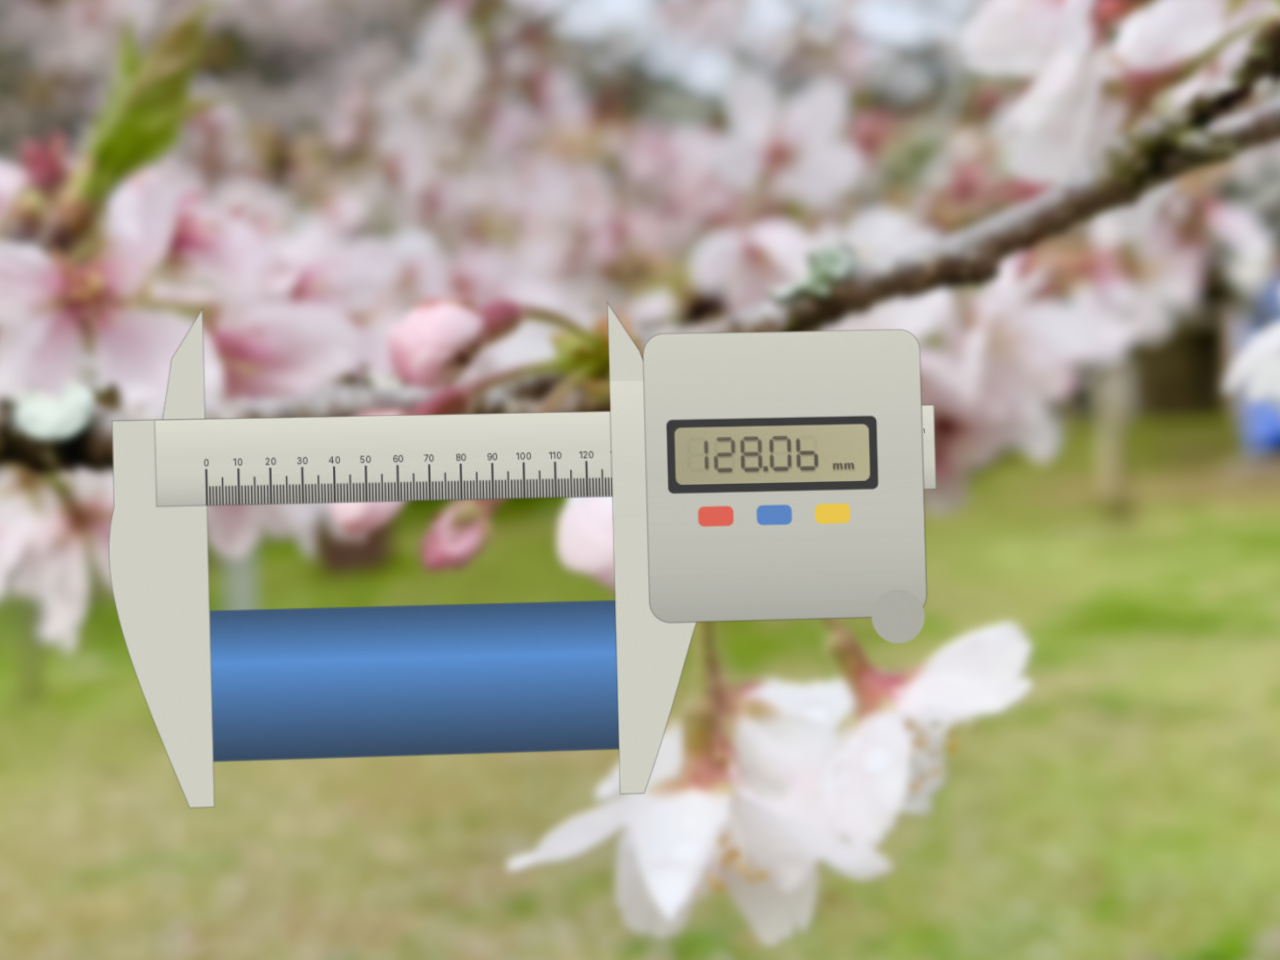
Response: **128.06** mm
